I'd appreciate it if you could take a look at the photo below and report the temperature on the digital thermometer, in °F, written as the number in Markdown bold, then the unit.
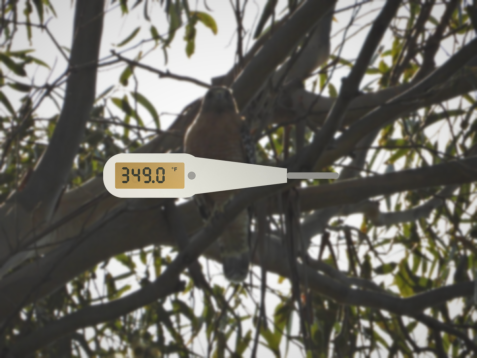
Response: **349.0** °F
